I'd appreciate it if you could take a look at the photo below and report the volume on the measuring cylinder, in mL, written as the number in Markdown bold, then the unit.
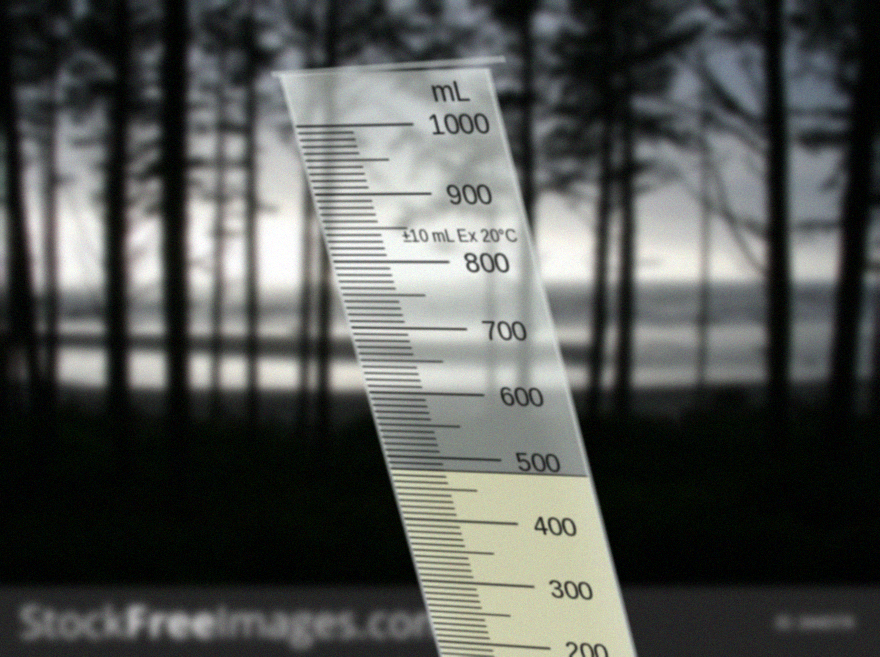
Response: **480** mL
